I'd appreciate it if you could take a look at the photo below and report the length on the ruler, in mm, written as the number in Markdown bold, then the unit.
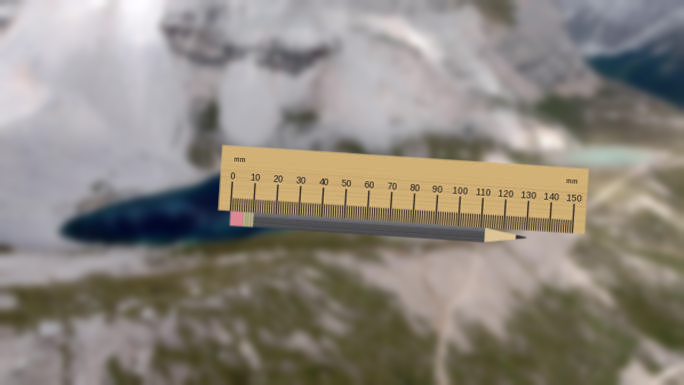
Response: **130** mm
